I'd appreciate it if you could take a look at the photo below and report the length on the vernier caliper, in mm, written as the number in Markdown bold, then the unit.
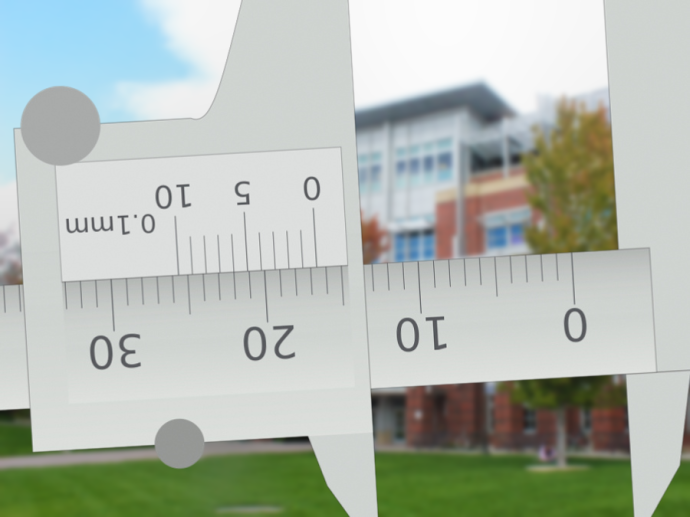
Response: **16.6** mm
